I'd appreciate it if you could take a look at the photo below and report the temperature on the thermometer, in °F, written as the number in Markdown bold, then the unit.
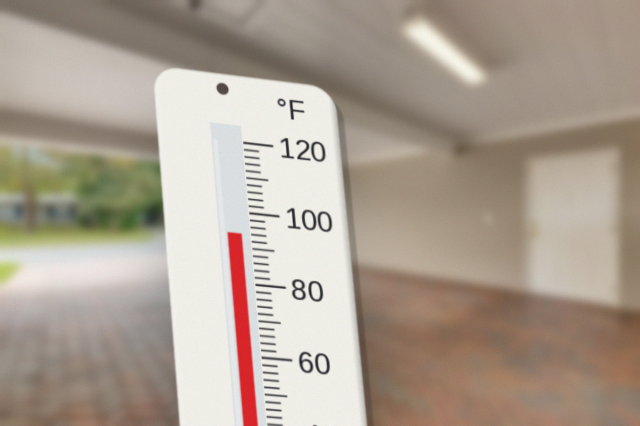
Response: **94** °F
